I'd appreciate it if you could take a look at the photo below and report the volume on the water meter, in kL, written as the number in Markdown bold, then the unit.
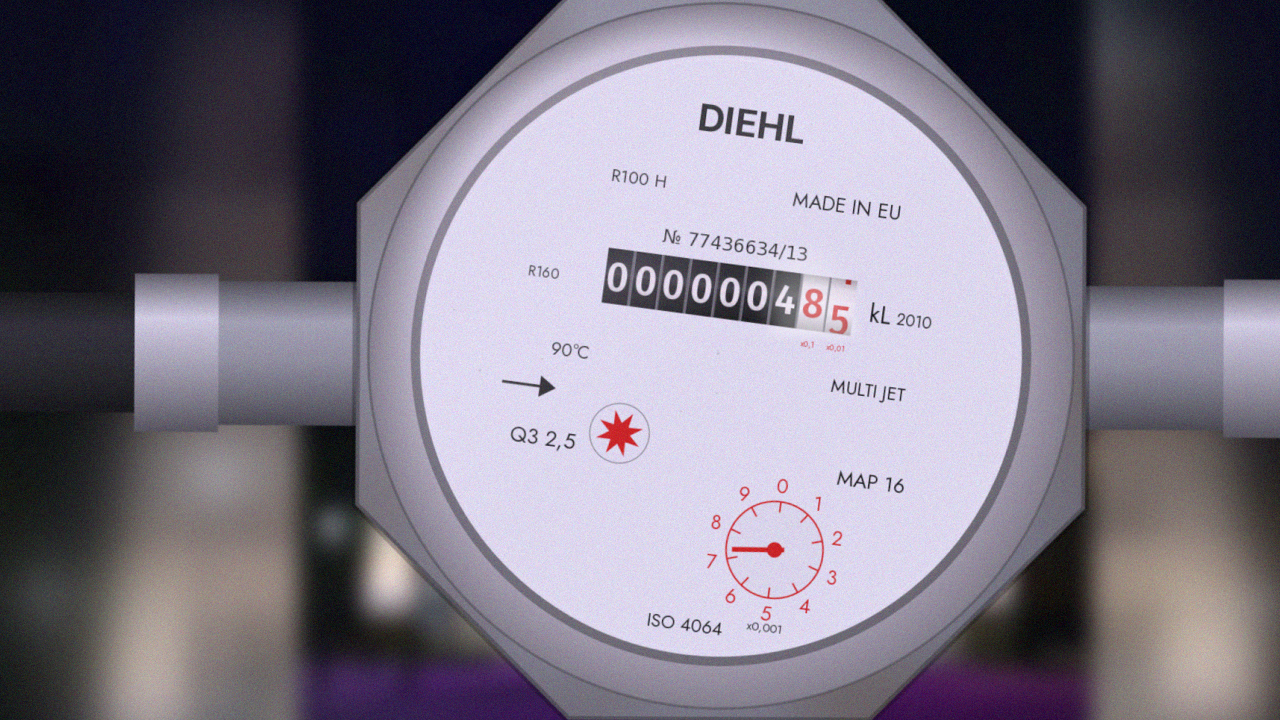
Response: **4.847** kL
